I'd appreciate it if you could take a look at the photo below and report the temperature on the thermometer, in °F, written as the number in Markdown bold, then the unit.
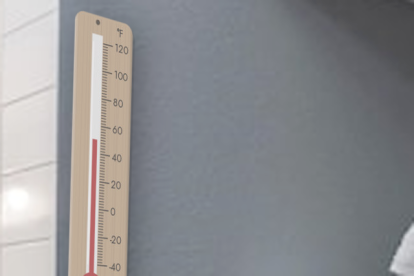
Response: **50** °F
